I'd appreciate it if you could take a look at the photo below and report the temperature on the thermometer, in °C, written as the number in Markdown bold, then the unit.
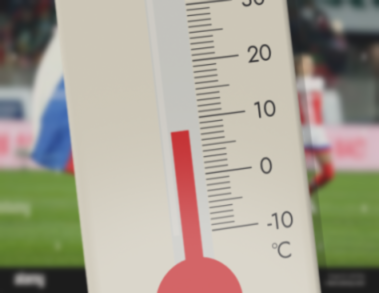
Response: **8** °C
